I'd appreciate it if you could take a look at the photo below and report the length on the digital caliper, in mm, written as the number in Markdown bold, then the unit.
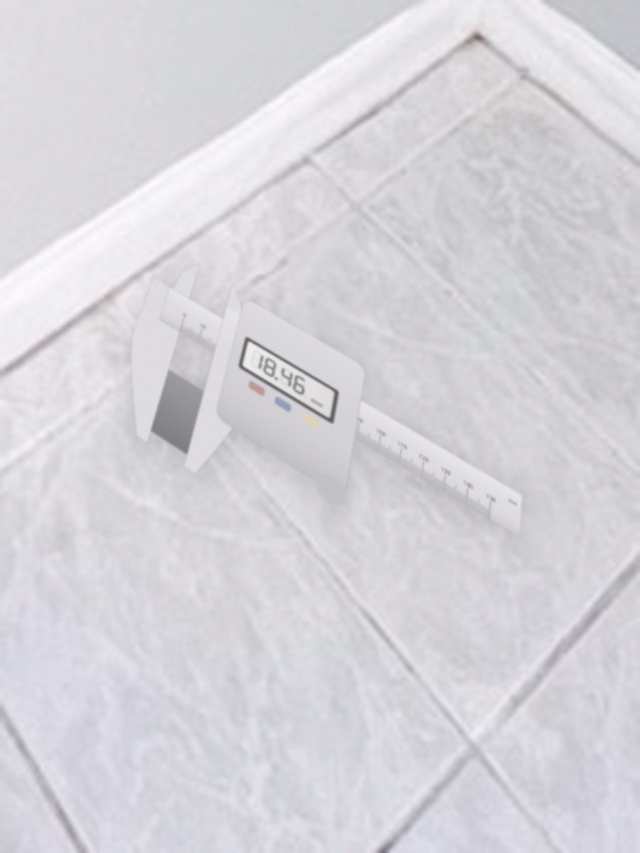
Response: **18.46** mm
